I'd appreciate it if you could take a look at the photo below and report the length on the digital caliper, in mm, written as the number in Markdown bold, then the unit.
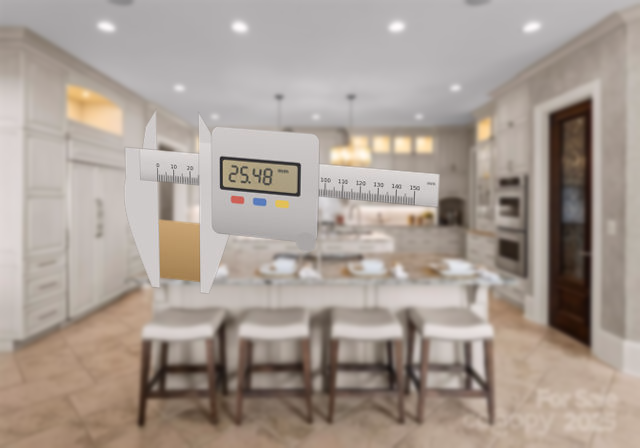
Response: **25.48** mm
